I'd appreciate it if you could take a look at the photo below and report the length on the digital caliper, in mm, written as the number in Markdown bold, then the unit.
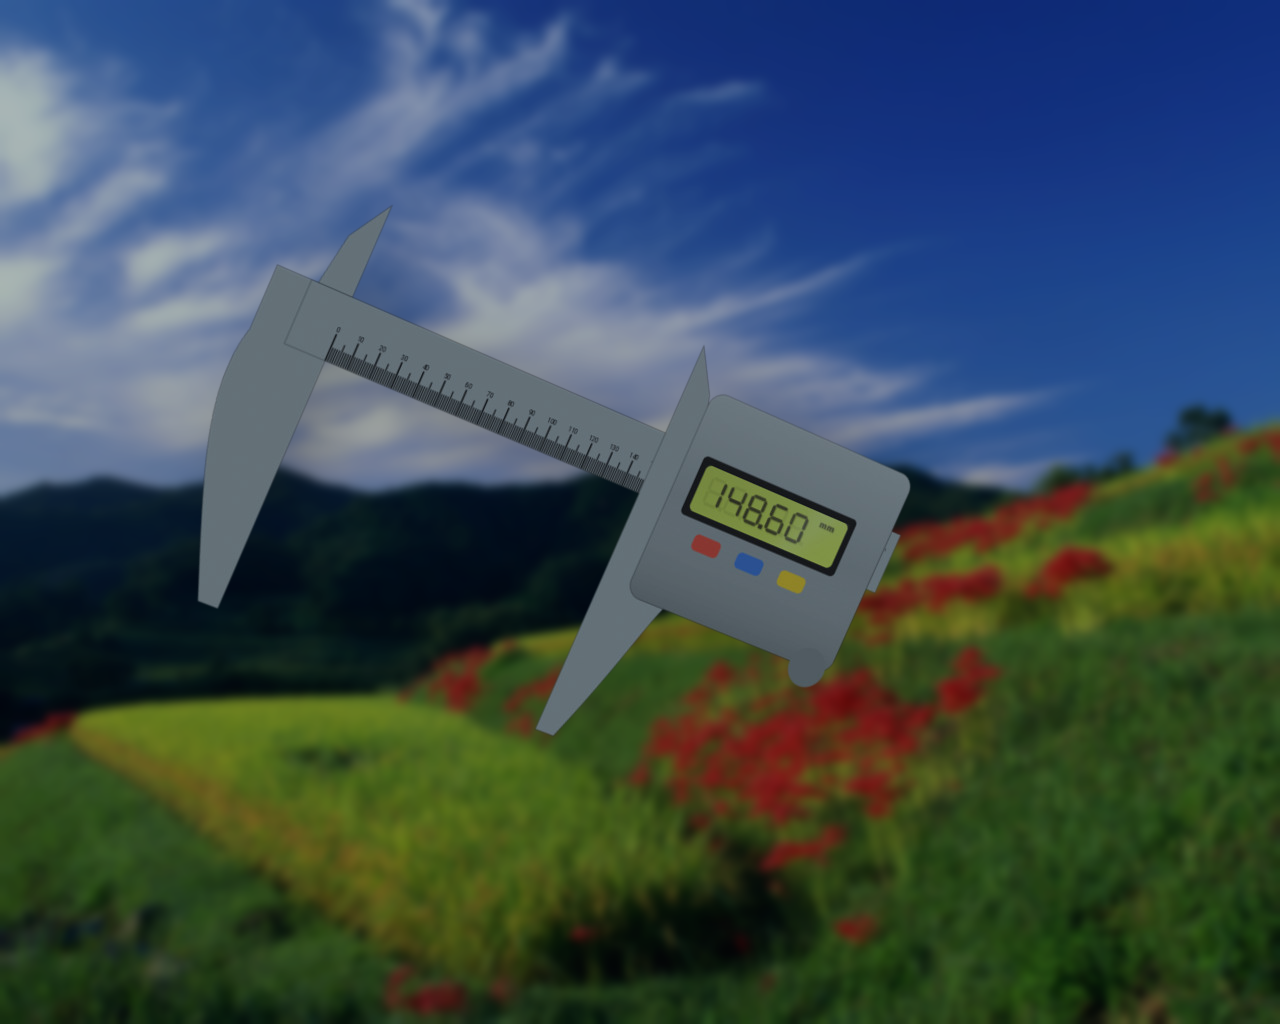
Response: **148.60** mm
